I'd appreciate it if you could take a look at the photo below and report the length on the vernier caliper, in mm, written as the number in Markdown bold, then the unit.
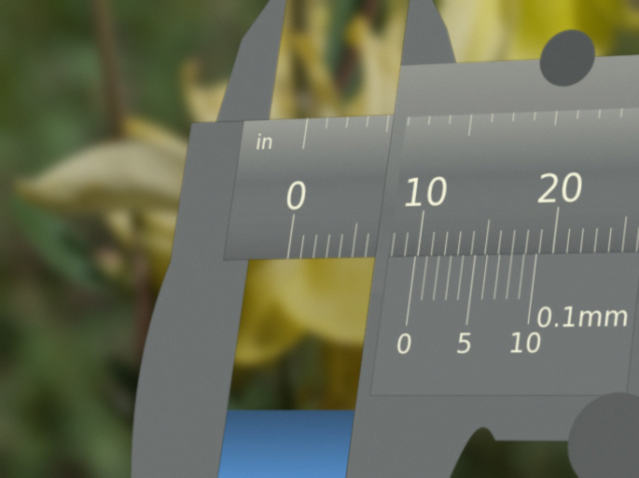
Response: **9.8** mm
